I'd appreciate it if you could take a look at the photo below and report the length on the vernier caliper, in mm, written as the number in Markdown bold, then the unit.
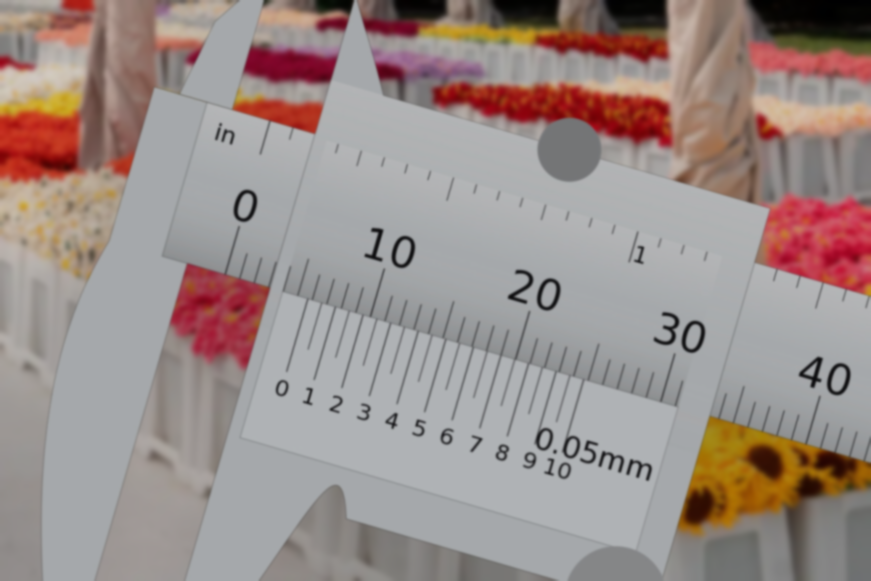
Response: **5.7** mm
